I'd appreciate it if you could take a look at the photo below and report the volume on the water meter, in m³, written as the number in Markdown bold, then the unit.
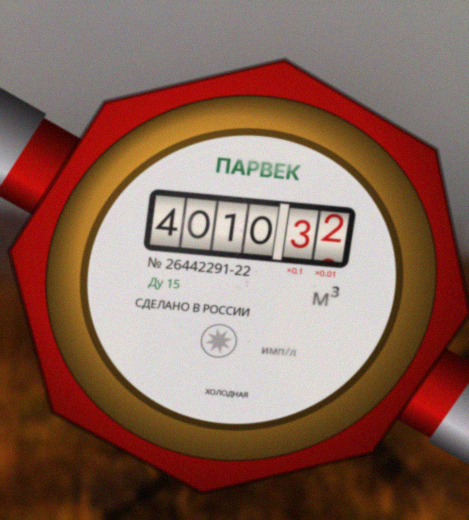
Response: **4010.32** m³
